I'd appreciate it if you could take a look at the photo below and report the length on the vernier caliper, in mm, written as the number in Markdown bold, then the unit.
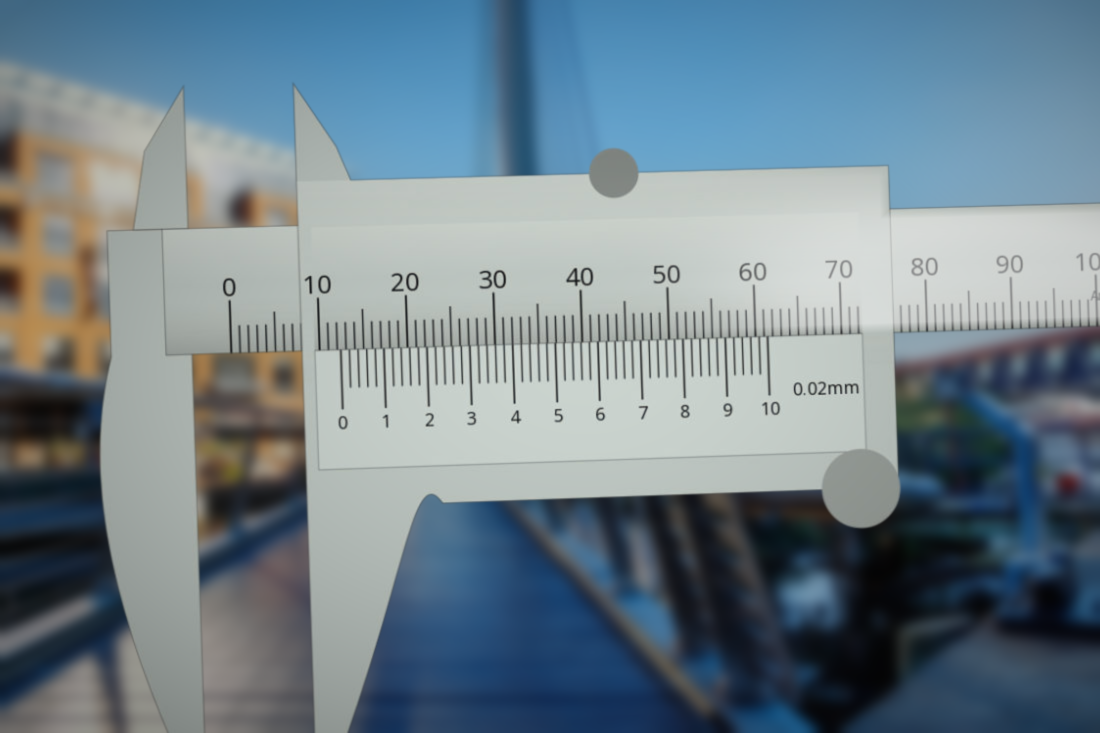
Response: **12.4** mm
